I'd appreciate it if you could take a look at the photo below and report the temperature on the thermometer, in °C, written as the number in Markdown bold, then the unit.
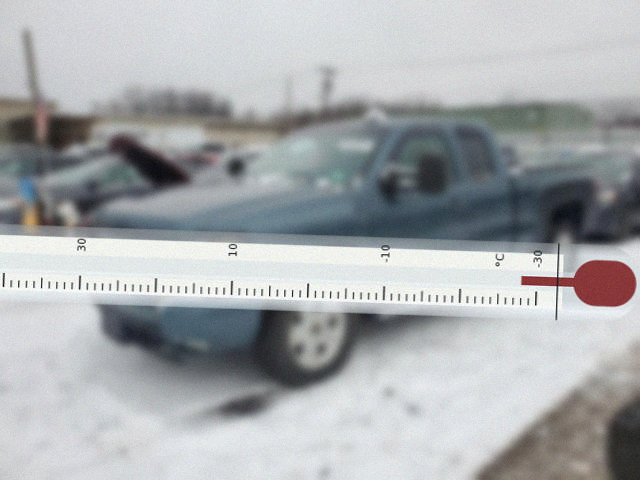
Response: **-28** °C
